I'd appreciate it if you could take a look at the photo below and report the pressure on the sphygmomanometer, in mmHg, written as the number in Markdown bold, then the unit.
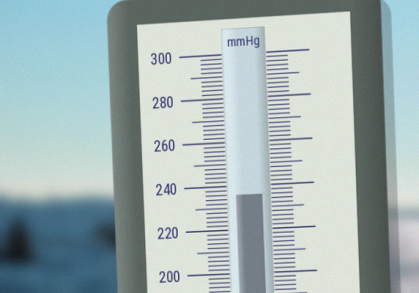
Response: **236** mmHg
